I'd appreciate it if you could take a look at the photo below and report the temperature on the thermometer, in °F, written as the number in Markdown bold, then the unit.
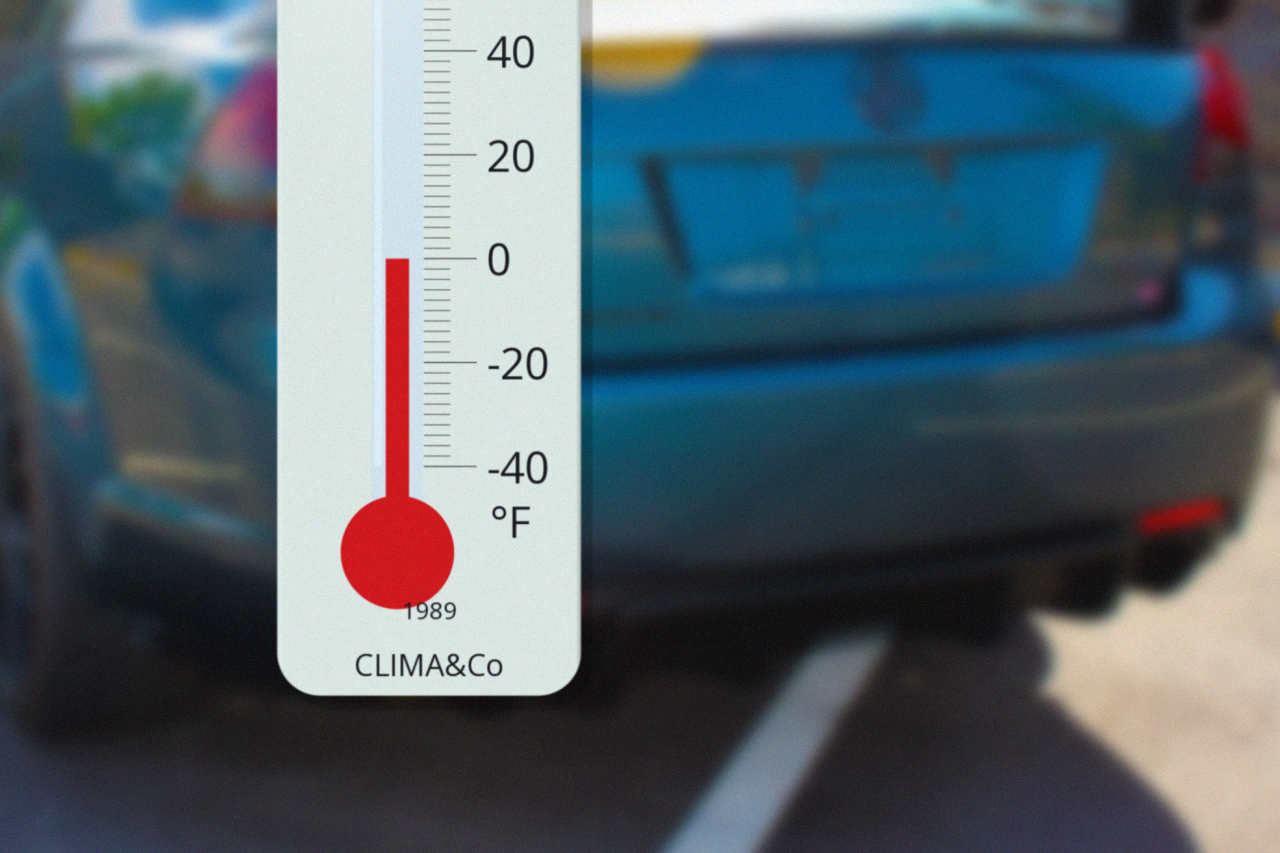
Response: **0** °F
